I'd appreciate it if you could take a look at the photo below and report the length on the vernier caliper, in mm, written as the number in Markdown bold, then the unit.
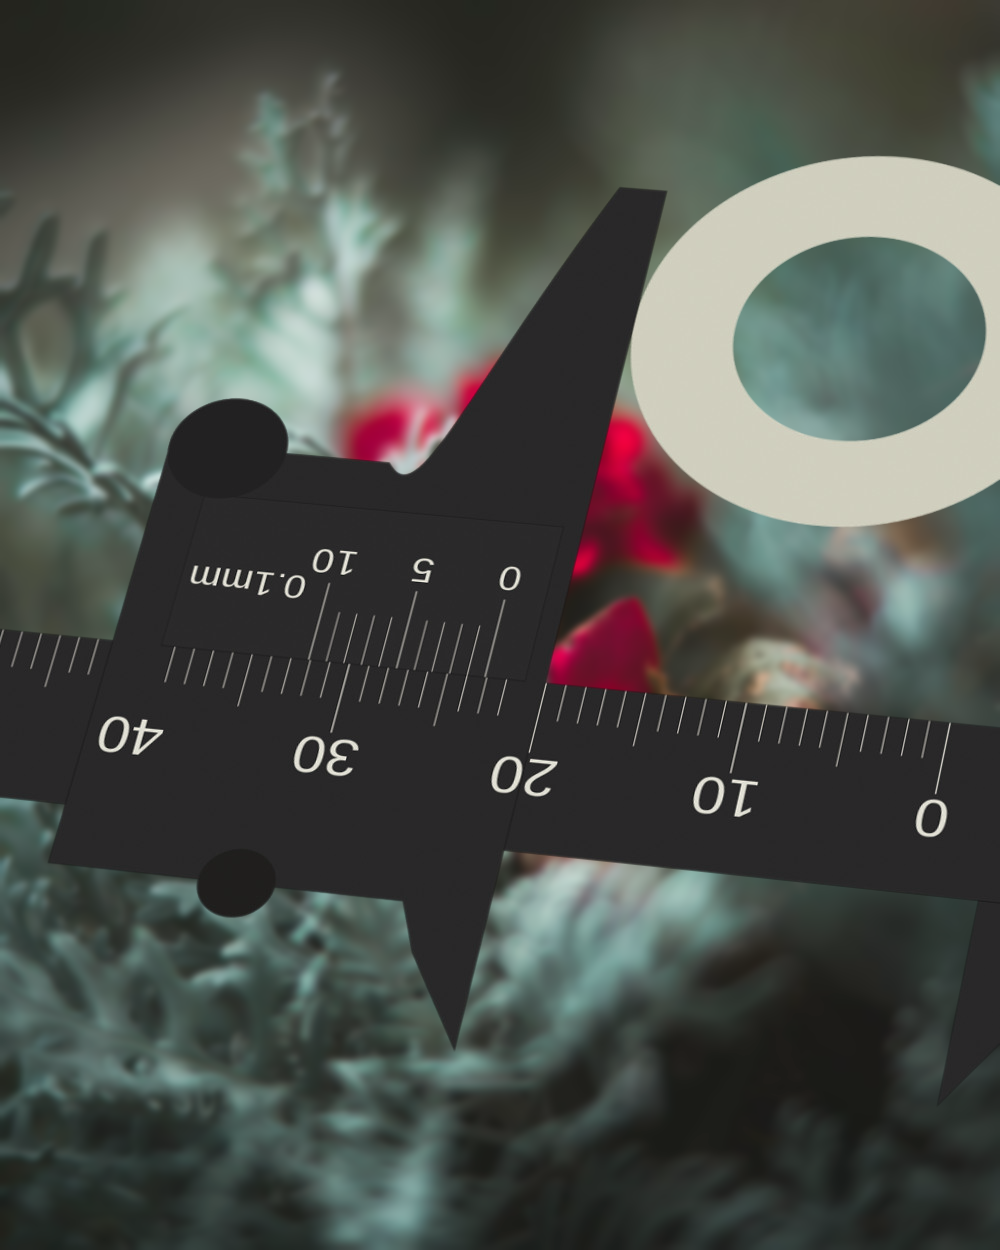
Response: **23.1** mm
